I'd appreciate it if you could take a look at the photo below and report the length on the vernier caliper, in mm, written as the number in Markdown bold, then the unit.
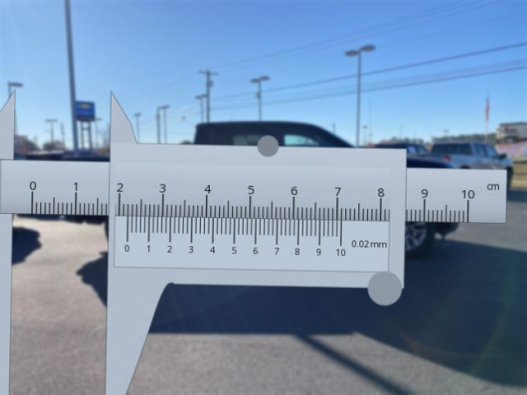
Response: **22.0** mm
